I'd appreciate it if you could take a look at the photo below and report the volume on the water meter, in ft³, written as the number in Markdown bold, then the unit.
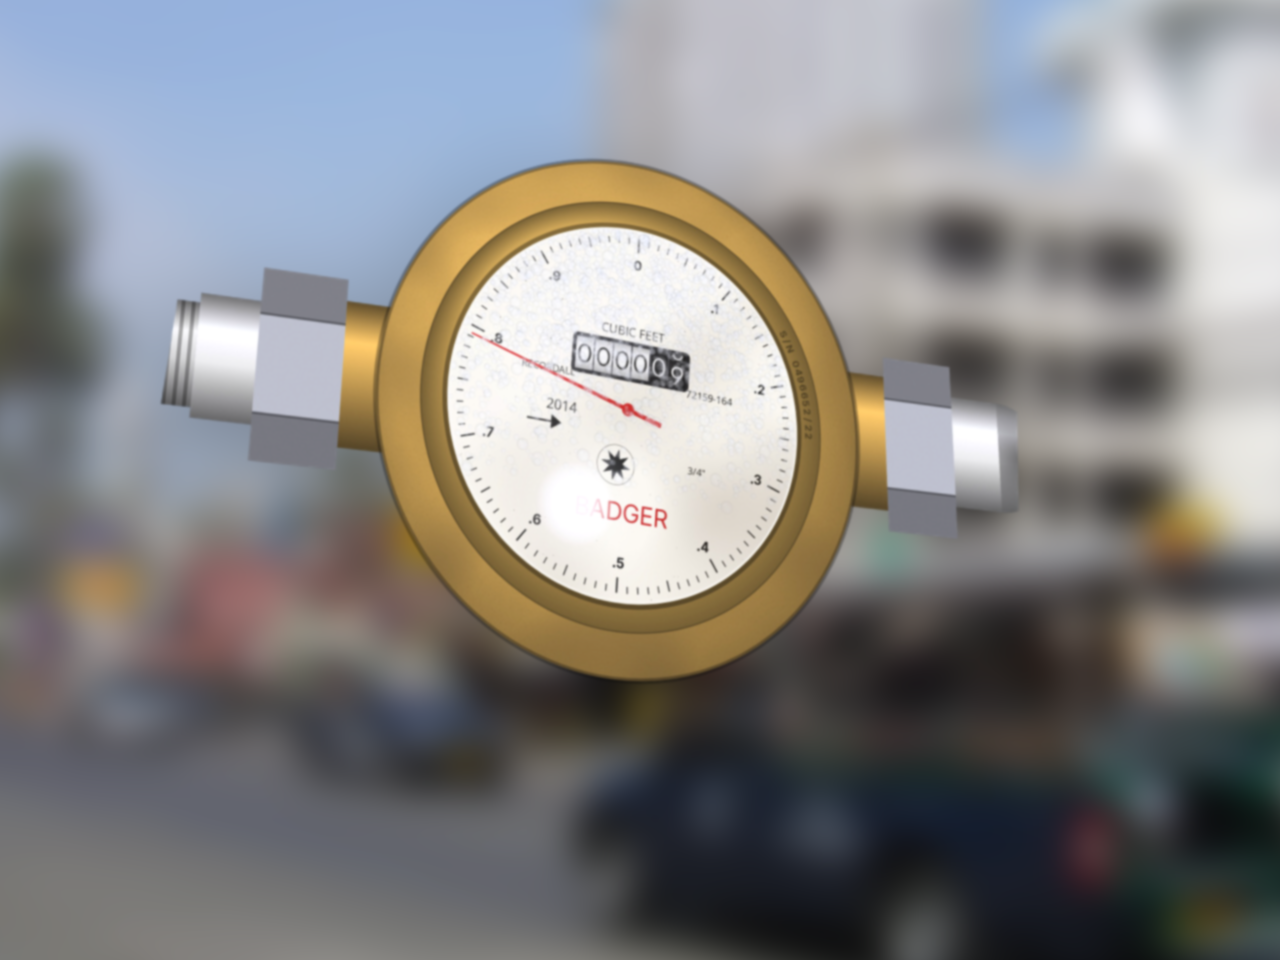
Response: **8.79** ft³
